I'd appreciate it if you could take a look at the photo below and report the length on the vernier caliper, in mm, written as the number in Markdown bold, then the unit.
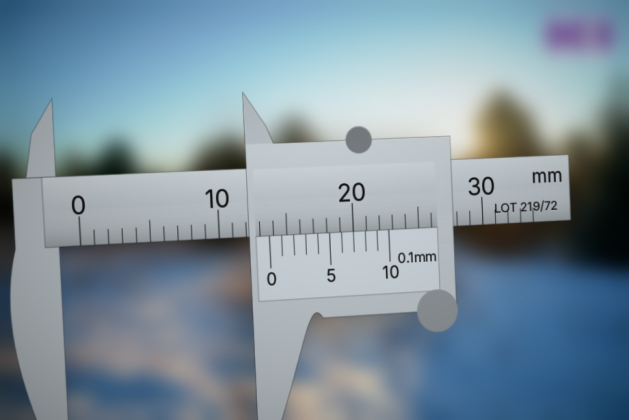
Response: **13.7** mm
